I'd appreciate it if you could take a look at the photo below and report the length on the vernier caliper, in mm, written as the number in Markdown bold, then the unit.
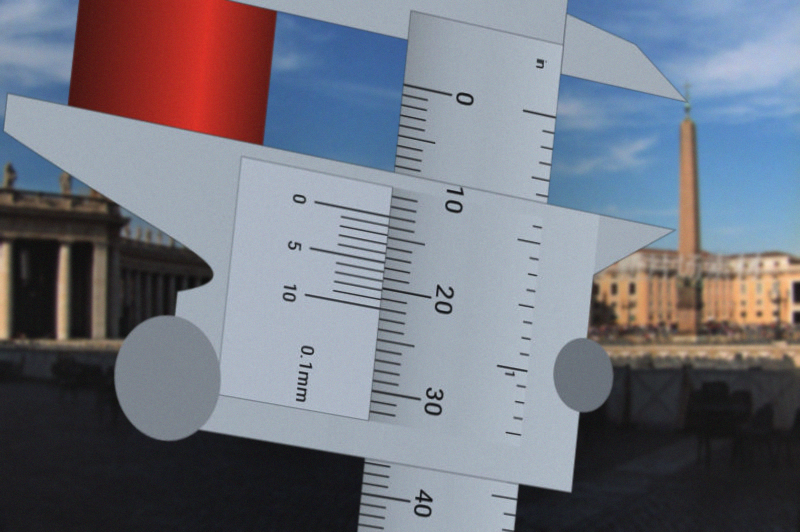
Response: **13.0** mm
